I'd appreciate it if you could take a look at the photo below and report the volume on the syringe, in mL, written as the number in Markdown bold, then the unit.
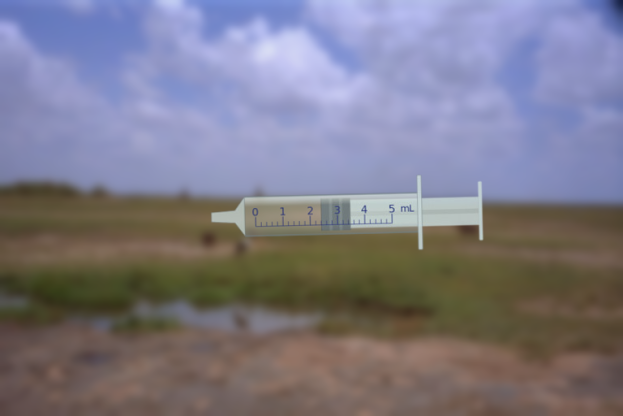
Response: **2.4** mL
